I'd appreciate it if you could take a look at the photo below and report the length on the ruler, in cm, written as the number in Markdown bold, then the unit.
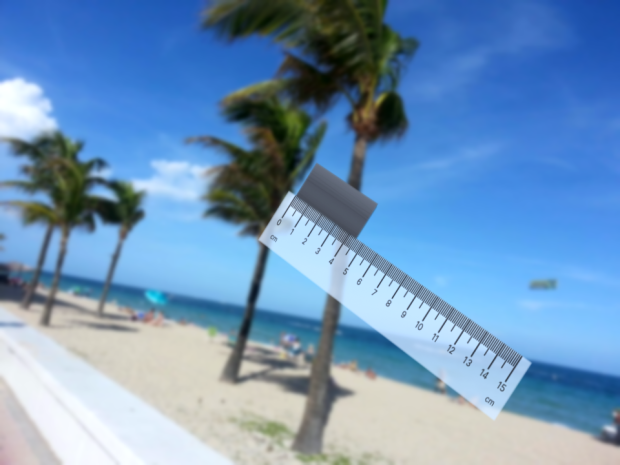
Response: **4.5** cm
